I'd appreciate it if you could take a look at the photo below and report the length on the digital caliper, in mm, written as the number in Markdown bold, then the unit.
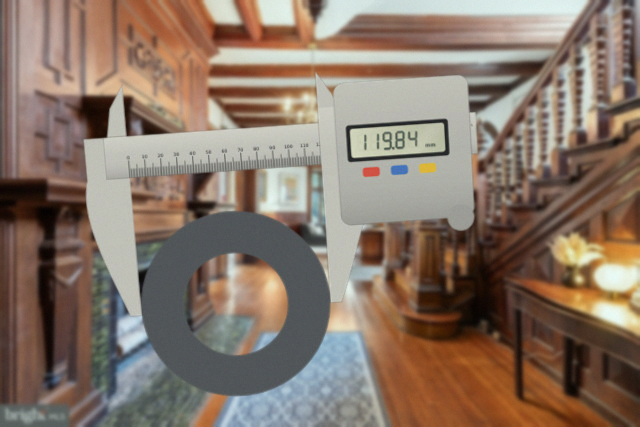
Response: **119.84** mm
